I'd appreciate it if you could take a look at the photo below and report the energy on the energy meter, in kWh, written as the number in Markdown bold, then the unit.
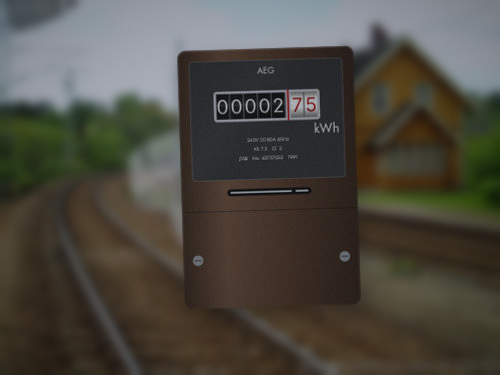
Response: **2.75** kWh
